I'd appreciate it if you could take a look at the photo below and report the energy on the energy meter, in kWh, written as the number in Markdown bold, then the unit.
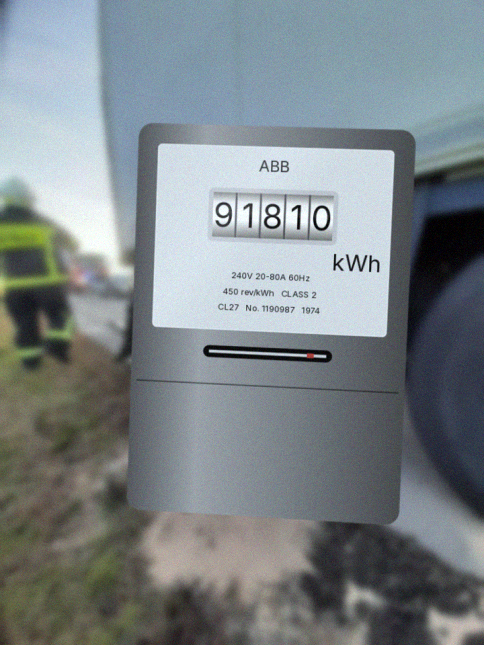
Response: **91810** kWh
